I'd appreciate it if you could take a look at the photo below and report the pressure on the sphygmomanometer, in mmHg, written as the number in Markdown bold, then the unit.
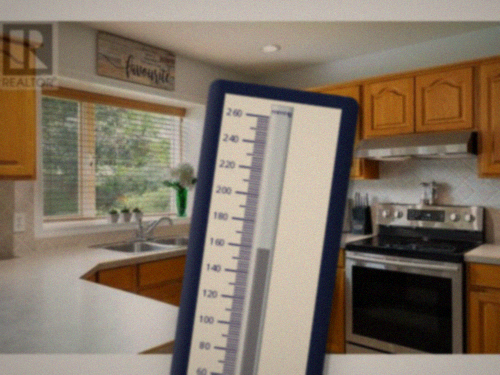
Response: **160** mmHg
